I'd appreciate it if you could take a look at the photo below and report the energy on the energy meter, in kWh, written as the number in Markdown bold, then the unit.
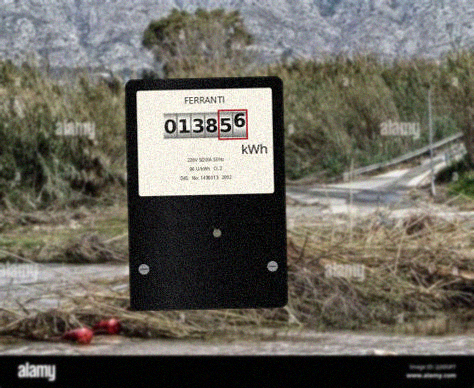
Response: **138.56** kWh
